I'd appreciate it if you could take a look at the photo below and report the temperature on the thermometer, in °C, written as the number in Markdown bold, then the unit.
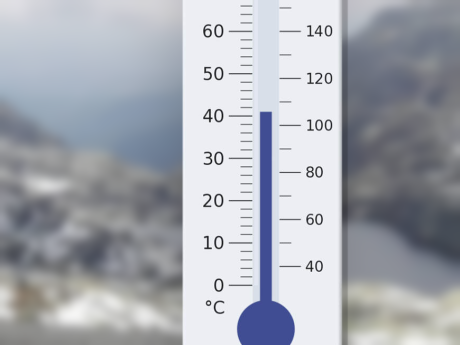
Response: **41** °C
